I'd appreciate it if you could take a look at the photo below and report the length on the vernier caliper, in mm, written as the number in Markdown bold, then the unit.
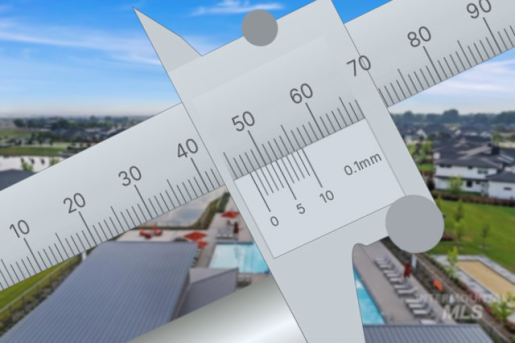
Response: **47.2** mm
